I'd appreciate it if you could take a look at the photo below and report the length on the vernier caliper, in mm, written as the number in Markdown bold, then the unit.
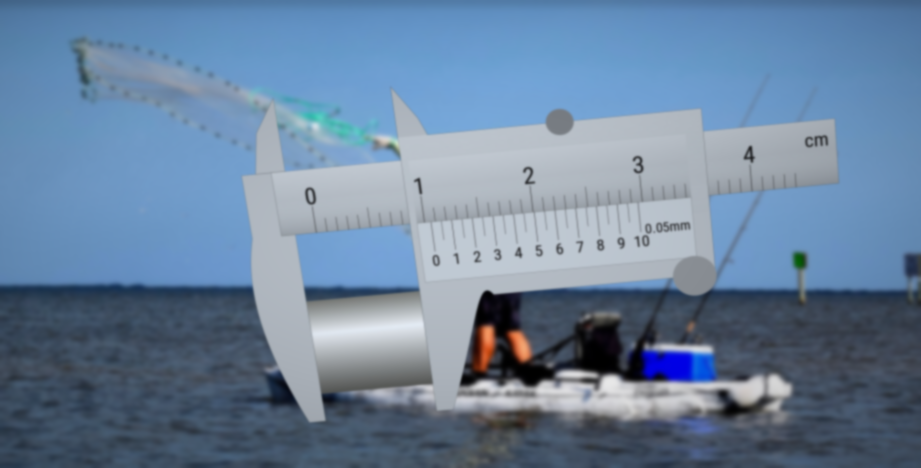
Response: **10.6** mm
